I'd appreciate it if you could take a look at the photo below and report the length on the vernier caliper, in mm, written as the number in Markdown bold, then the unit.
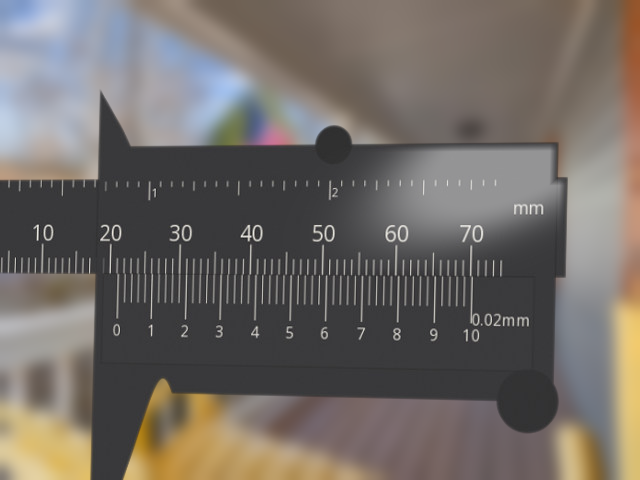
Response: **21.2** mm
